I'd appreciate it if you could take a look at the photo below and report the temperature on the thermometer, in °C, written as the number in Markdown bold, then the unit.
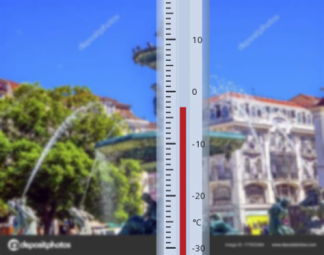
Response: **-3** °C
